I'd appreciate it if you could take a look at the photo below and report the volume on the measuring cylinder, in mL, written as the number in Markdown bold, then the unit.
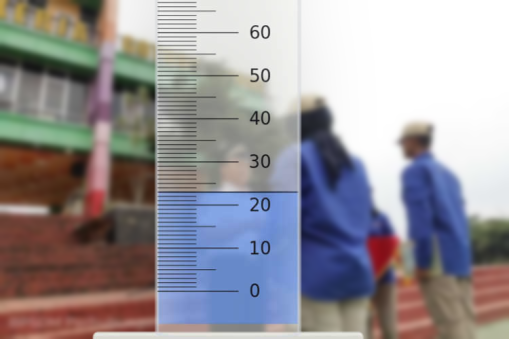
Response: **23** mL
